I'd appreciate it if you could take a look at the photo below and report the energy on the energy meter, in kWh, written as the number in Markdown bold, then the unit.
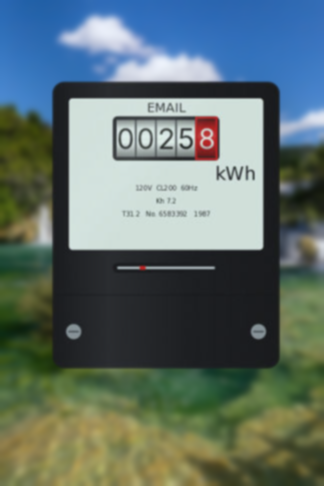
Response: **25.8** kWh
